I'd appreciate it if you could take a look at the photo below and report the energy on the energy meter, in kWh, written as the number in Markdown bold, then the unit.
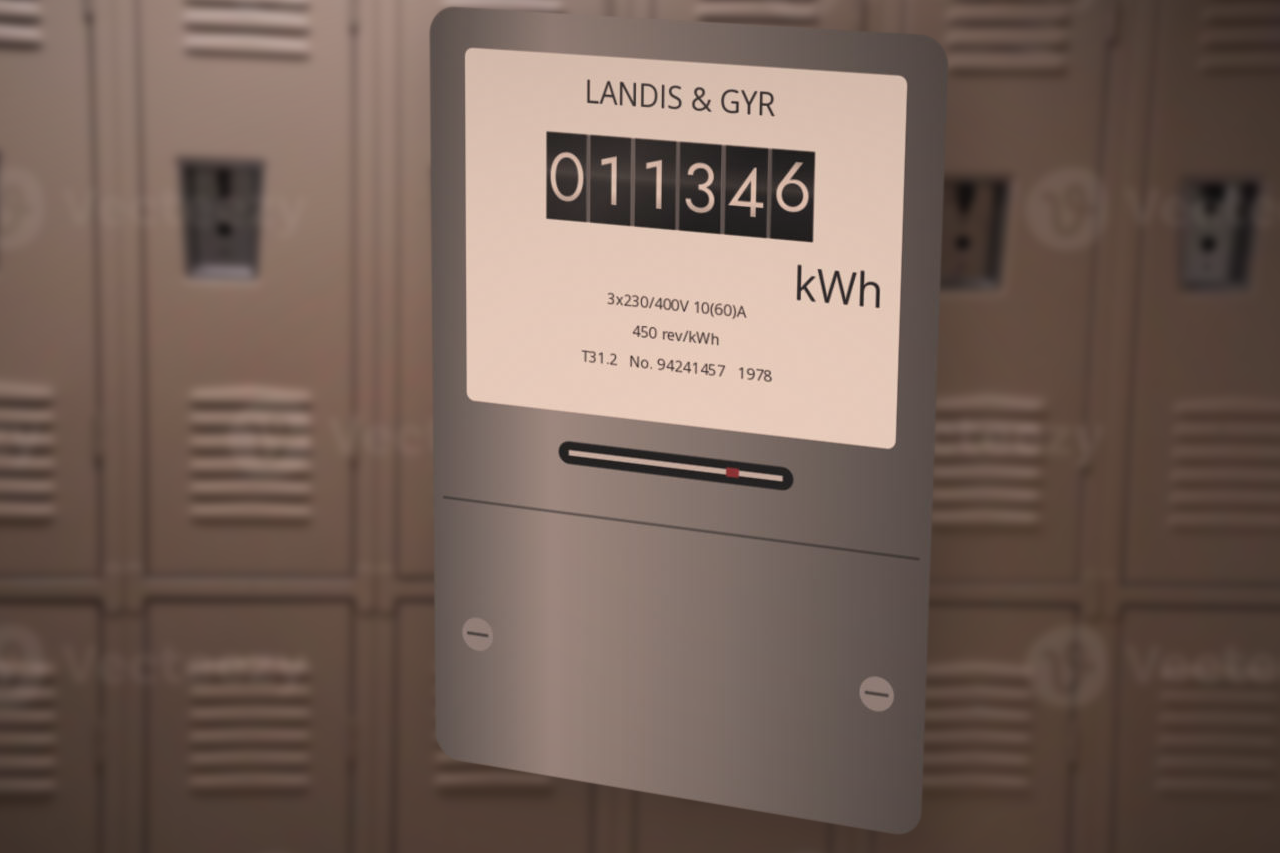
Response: **11346** kWh
